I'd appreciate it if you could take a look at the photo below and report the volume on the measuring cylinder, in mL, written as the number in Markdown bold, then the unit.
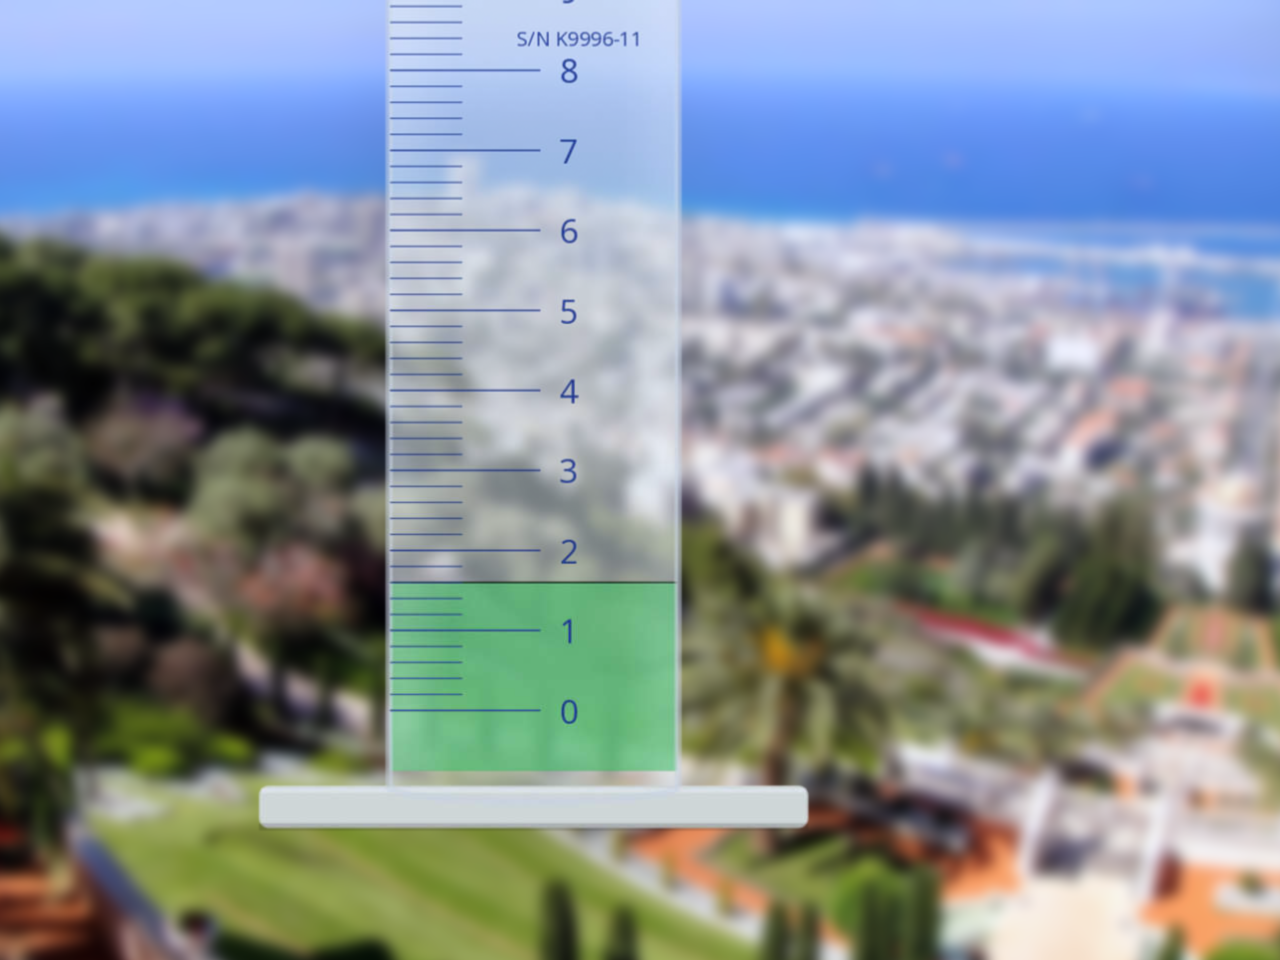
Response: **1.6** mL
